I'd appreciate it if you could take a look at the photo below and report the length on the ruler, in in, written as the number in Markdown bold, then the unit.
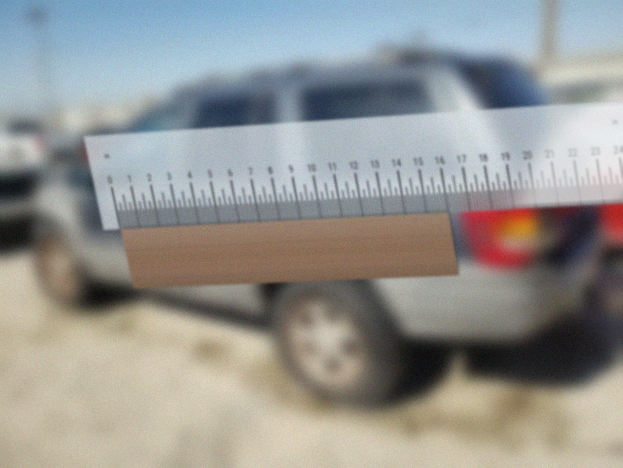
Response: **16** in
